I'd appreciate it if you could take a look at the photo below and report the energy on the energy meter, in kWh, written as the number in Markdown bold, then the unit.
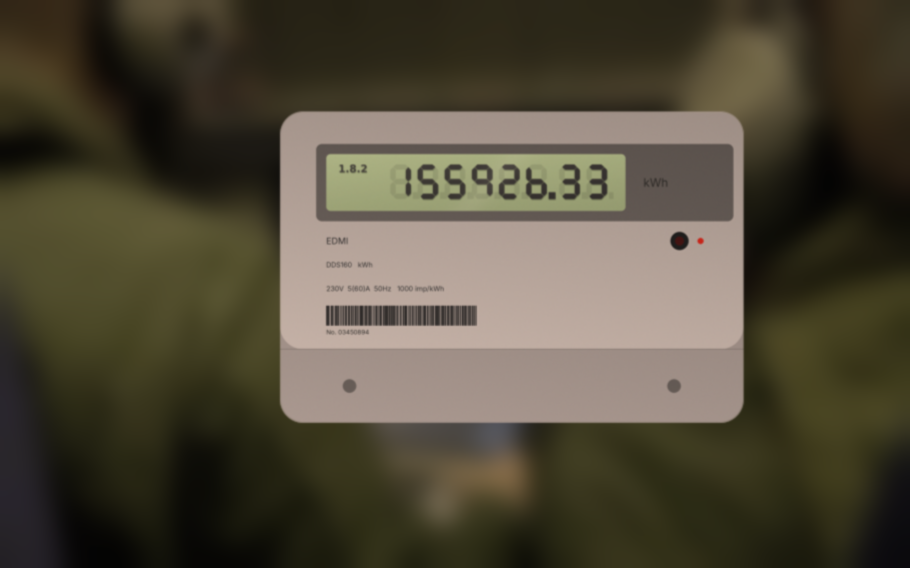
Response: **155926.33** kWh
